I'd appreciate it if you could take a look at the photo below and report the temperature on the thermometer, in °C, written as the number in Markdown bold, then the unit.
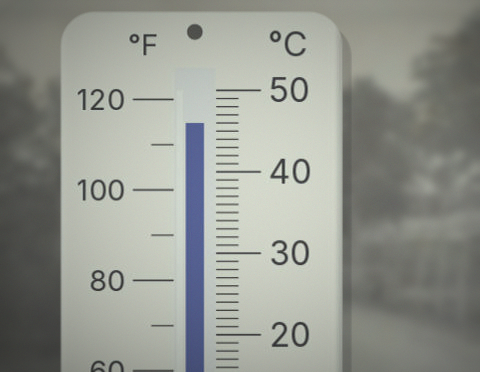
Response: **46** °C
